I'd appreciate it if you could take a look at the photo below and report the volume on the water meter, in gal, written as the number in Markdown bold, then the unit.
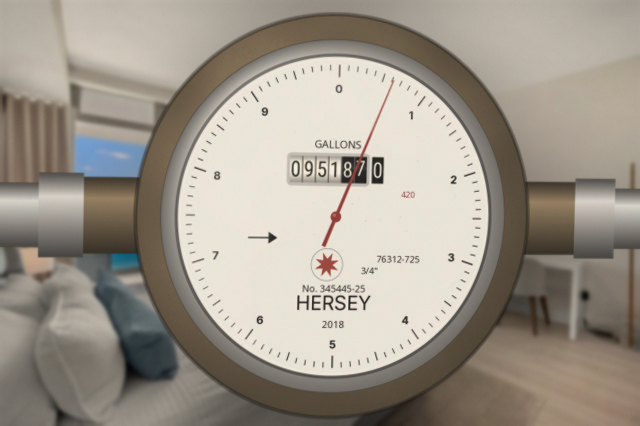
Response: **951870.6** gal
